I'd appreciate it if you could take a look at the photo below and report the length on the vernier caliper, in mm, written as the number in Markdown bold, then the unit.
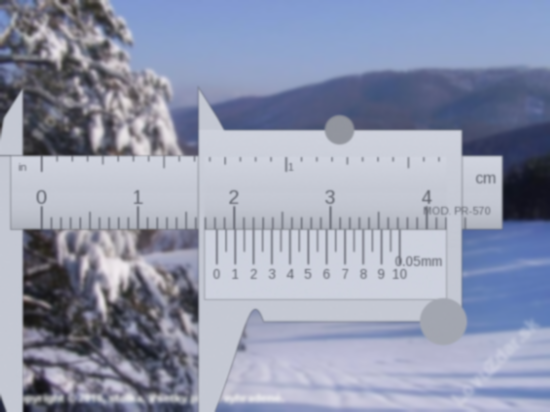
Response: **18.2** mm
